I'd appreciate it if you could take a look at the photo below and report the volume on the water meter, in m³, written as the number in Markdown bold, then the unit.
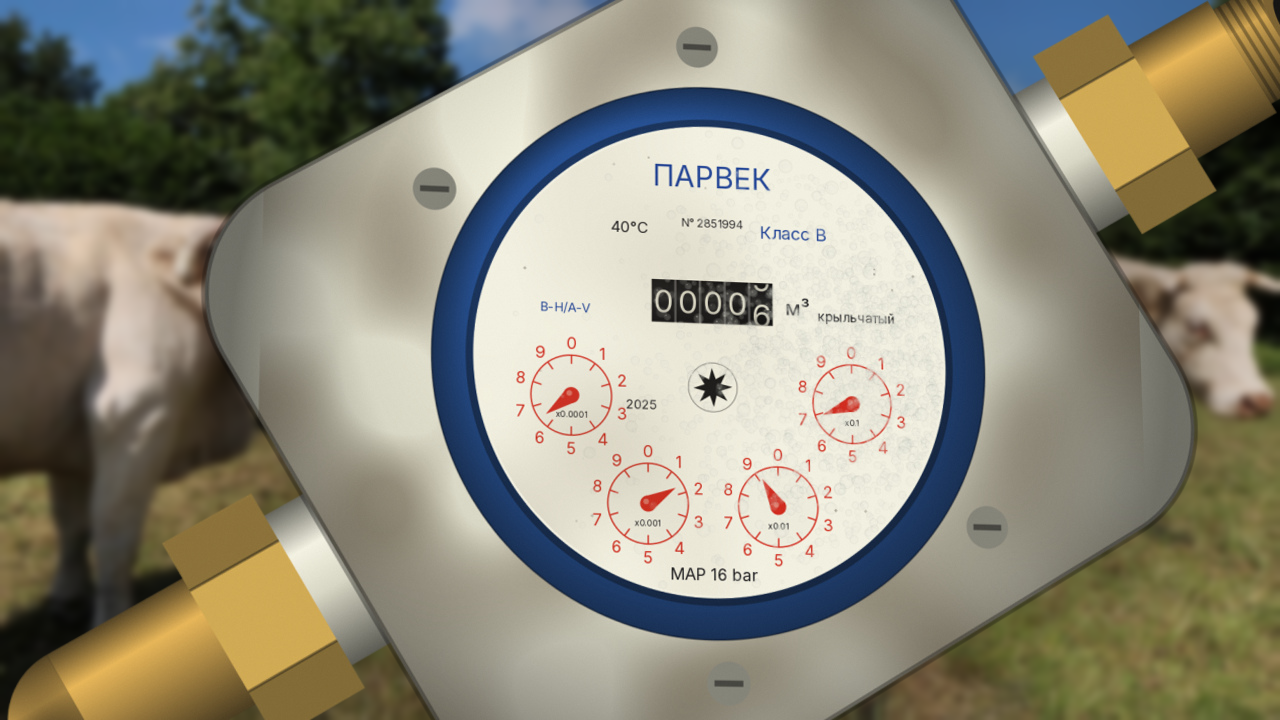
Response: **5.6916** m³
